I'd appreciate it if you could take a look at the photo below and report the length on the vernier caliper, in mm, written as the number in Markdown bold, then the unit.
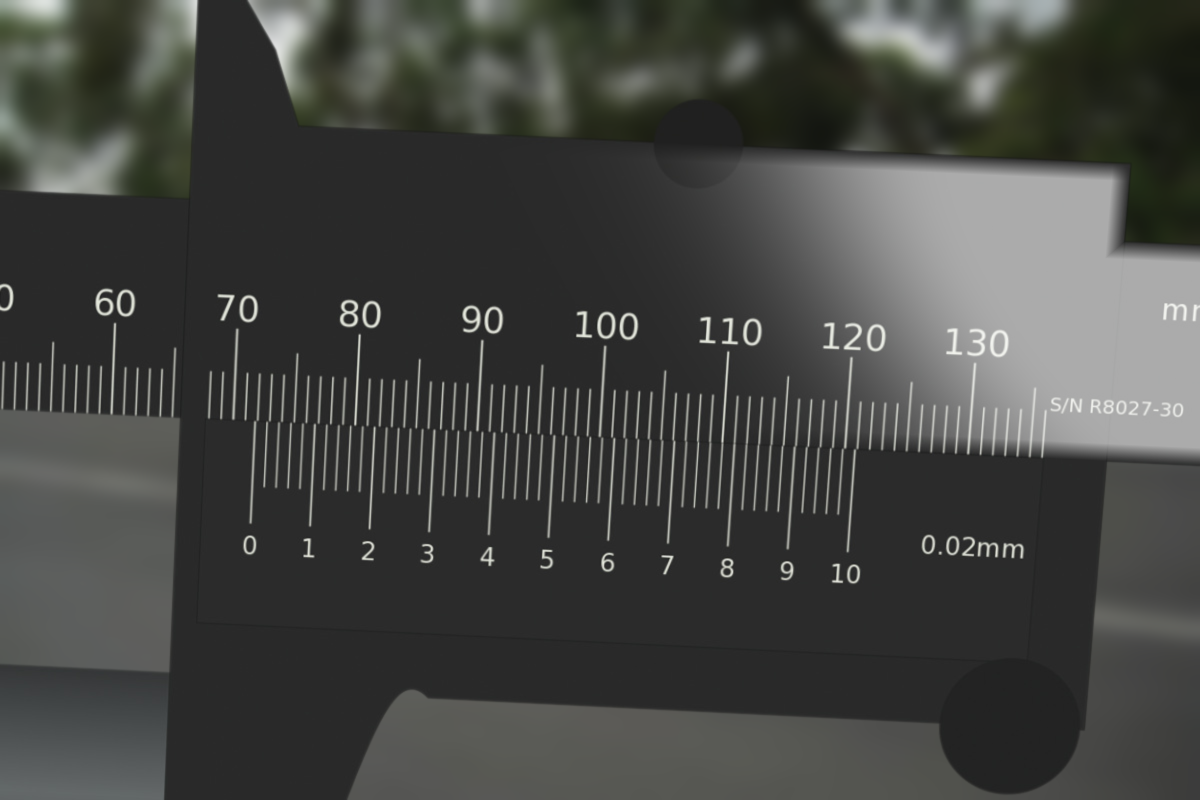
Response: **71.8** mm
